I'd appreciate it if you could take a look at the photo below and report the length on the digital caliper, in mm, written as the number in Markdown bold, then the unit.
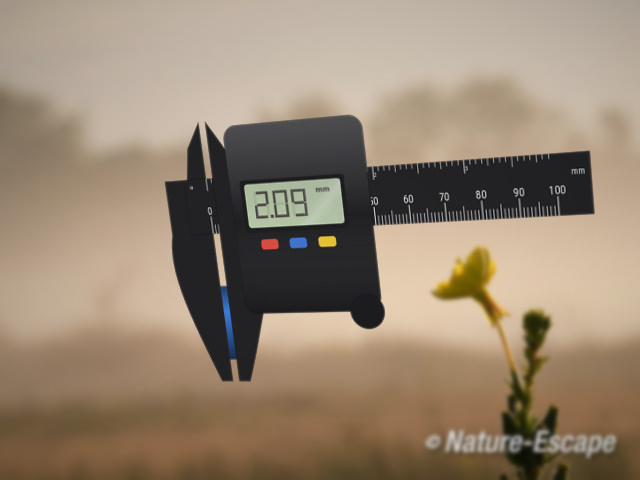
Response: **2.09** mm
